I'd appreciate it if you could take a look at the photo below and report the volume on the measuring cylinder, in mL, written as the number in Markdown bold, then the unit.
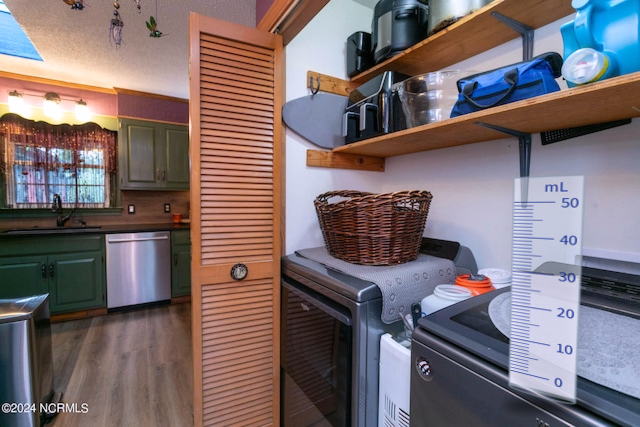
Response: **30** mL
